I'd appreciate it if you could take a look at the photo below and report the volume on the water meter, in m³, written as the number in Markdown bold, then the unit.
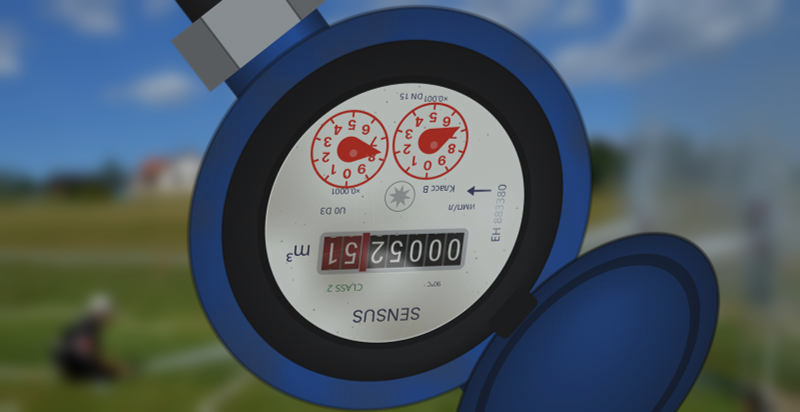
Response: **52.5167** m³
